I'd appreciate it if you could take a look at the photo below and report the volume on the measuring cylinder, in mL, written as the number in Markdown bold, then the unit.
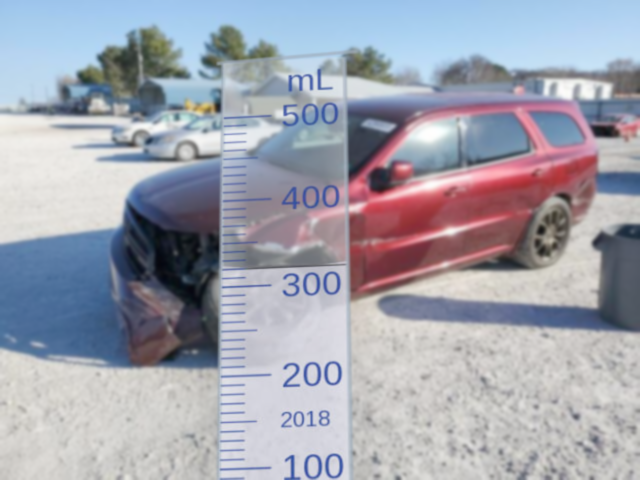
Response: **320** mL
